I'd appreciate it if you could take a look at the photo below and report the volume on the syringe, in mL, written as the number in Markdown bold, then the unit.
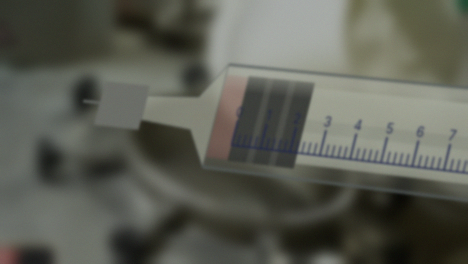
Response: **0** mL
